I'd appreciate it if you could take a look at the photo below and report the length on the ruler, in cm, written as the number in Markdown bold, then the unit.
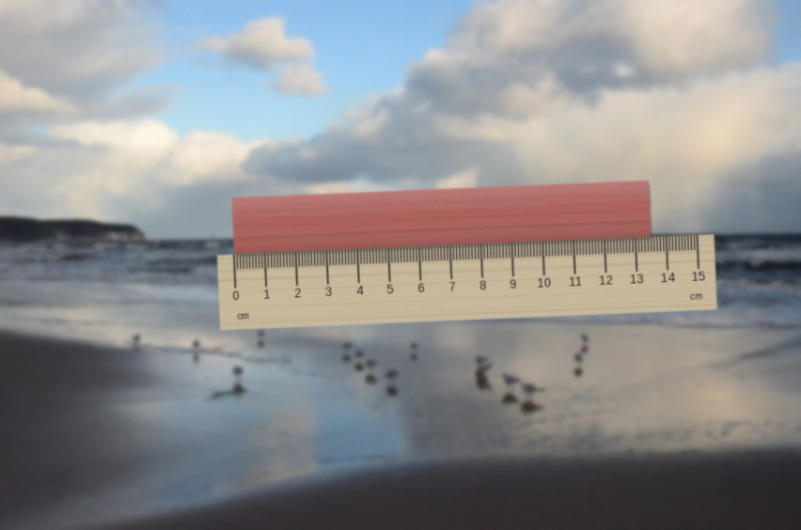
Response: **13.5** cm
